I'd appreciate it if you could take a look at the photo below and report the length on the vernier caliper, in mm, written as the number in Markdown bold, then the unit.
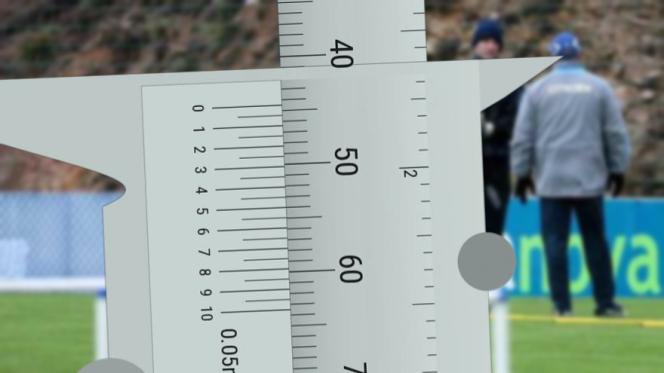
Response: **44.5** mm
